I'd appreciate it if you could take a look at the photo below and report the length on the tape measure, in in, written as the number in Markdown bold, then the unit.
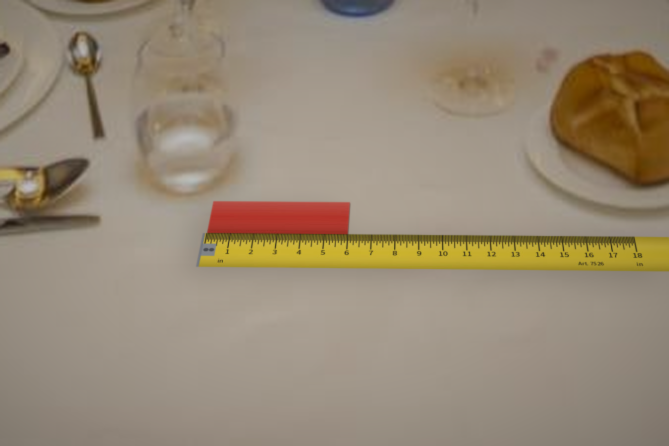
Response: **6** in
